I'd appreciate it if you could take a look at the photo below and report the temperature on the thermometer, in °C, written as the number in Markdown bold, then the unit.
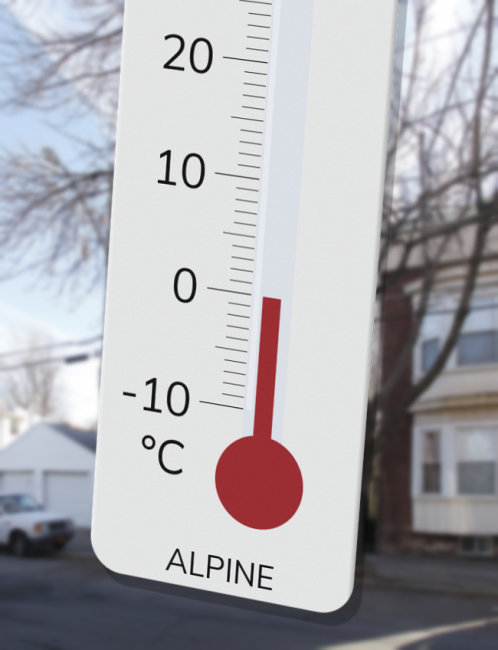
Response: **0** °C
